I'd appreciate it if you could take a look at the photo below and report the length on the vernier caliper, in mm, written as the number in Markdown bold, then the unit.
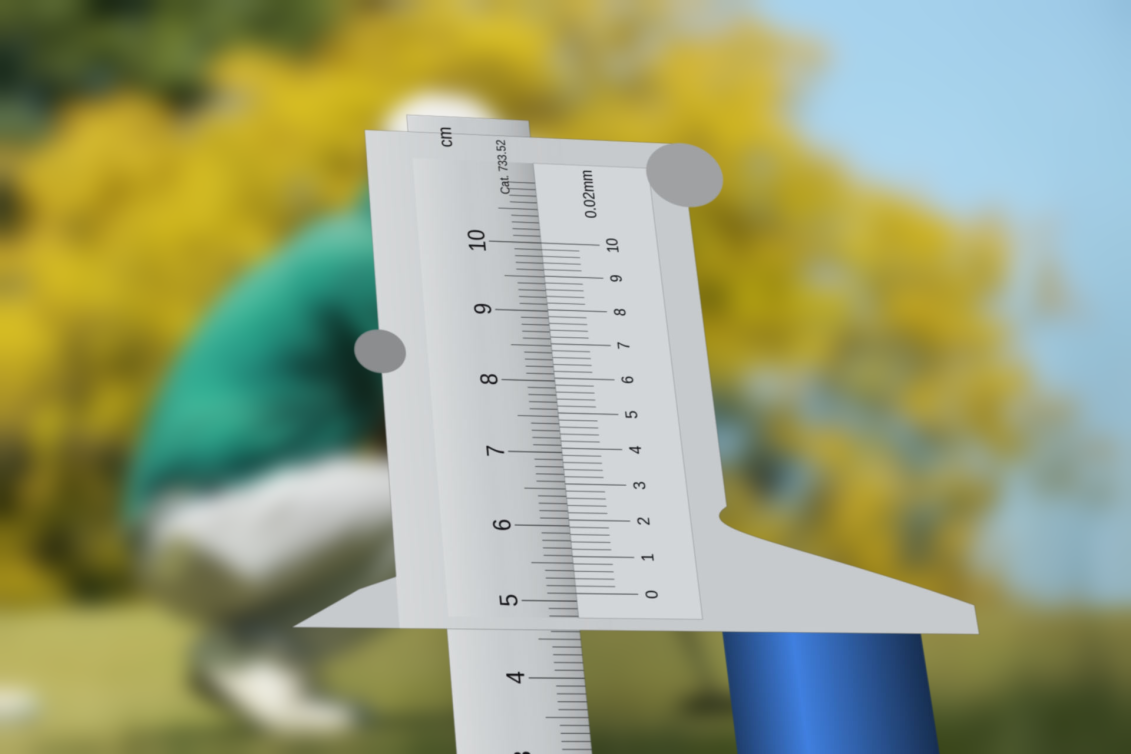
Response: **51.0** mm
